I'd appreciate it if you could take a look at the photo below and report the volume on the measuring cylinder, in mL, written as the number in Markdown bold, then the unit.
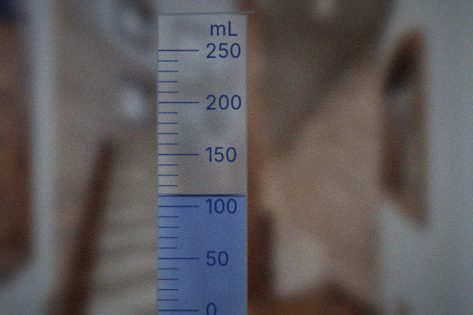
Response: **110** mL
